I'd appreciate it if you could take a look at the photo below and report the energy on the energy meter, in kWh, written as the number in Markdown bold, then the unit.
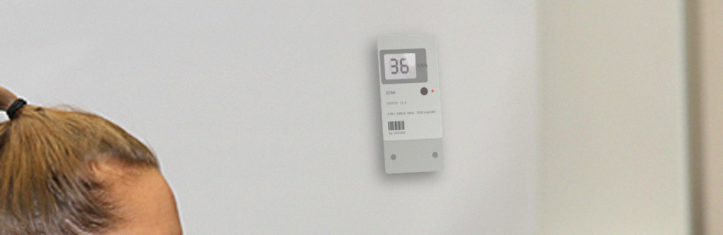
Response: **36** kWh
